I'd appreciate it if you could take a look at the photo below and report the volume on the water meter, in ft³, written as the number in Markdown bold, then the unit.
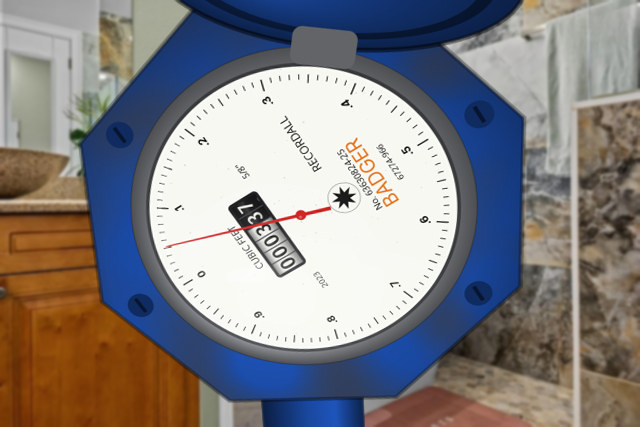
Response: **337.05** ft³
